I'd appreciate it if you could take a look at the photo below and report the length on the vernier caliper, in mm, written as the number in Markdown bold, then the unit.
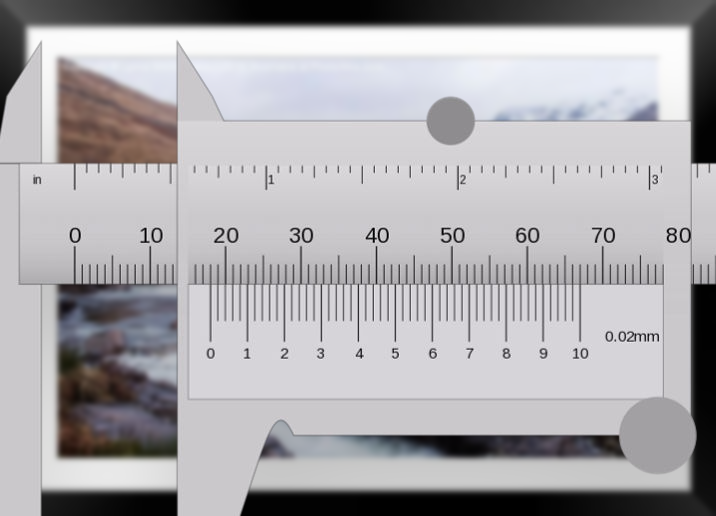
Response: **18.0** mm
